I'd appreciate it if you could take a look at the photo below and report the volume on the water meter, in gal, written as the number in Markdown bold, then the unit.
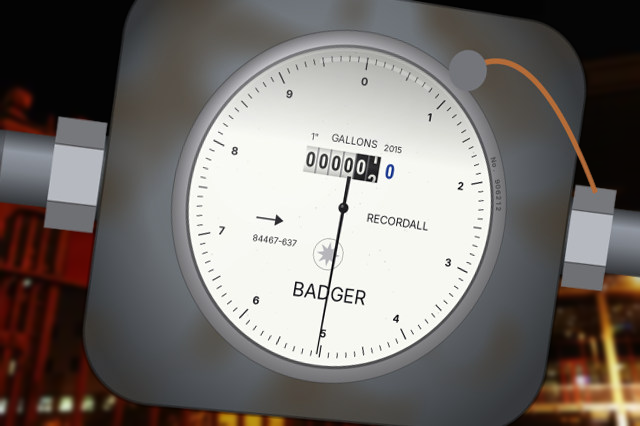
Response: **15.0** gal
